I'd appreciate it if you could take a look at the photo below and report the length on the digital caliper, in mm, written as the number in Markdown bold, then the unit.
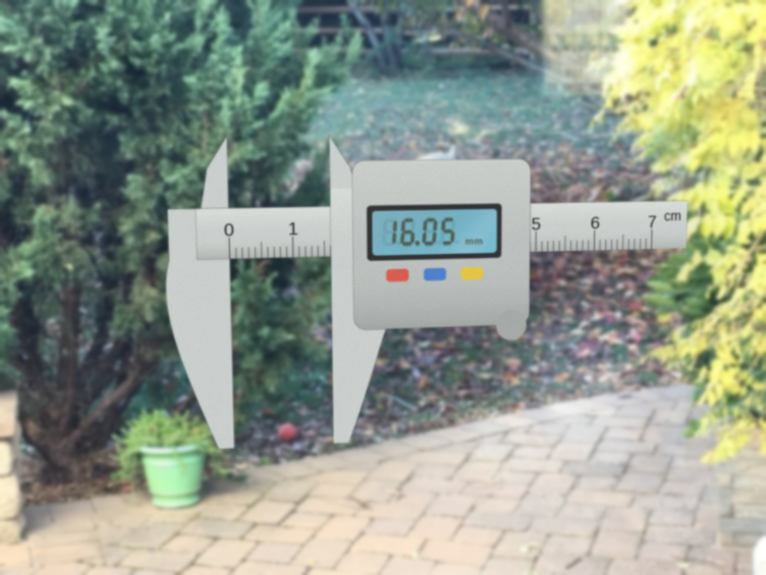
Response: **16.05** mm
